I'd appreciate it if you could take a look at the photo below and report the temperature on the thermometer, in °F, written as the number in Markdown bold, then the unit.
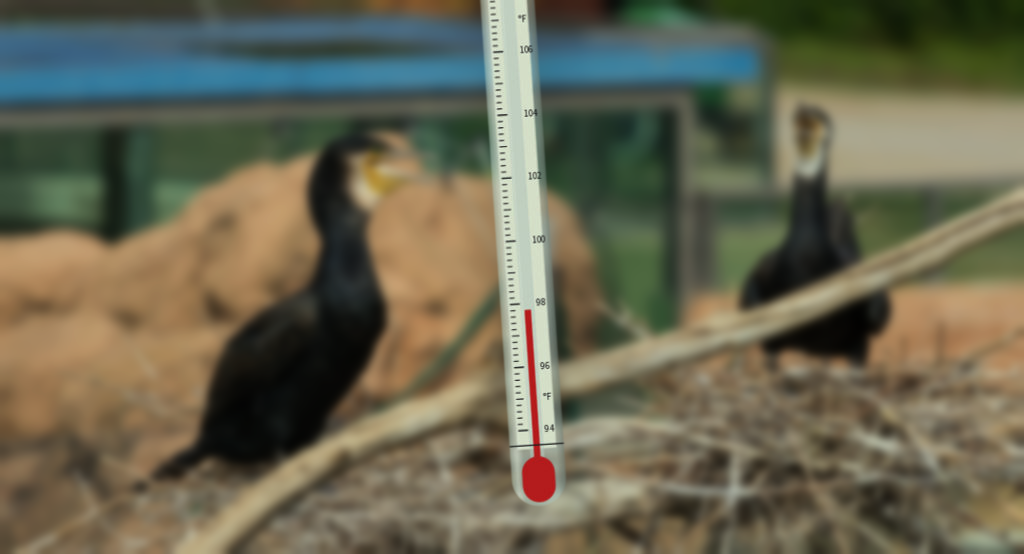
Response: **97.8** °F
